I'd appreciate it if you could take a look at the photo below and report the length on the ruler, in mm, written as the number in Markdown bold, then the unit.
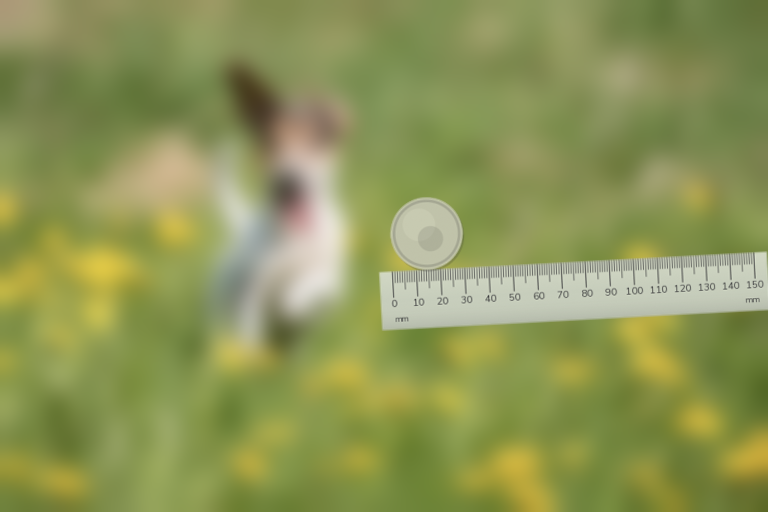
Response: **30** mm
